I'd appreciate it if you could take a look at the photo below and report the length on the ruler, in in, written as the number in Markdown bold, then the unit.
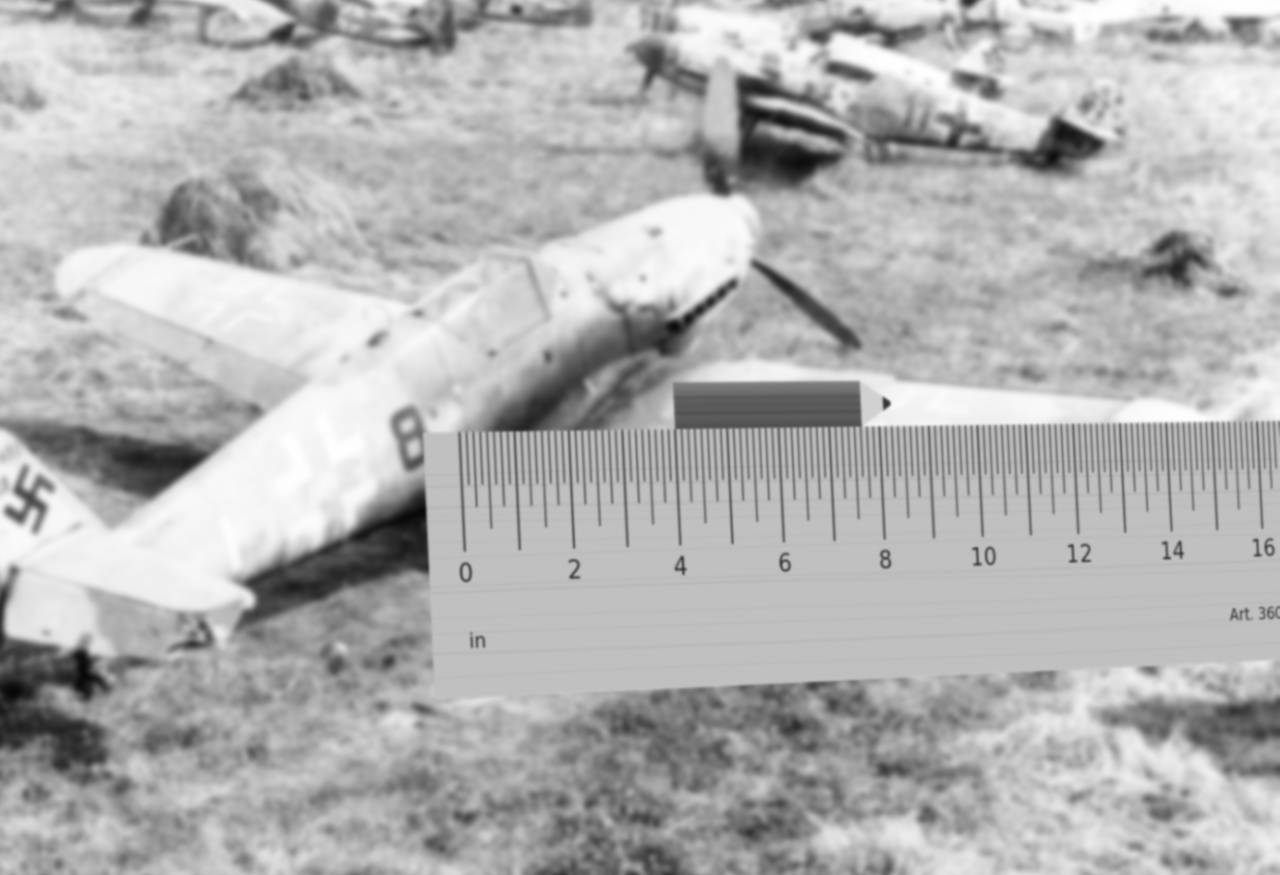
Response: **4.25** in
